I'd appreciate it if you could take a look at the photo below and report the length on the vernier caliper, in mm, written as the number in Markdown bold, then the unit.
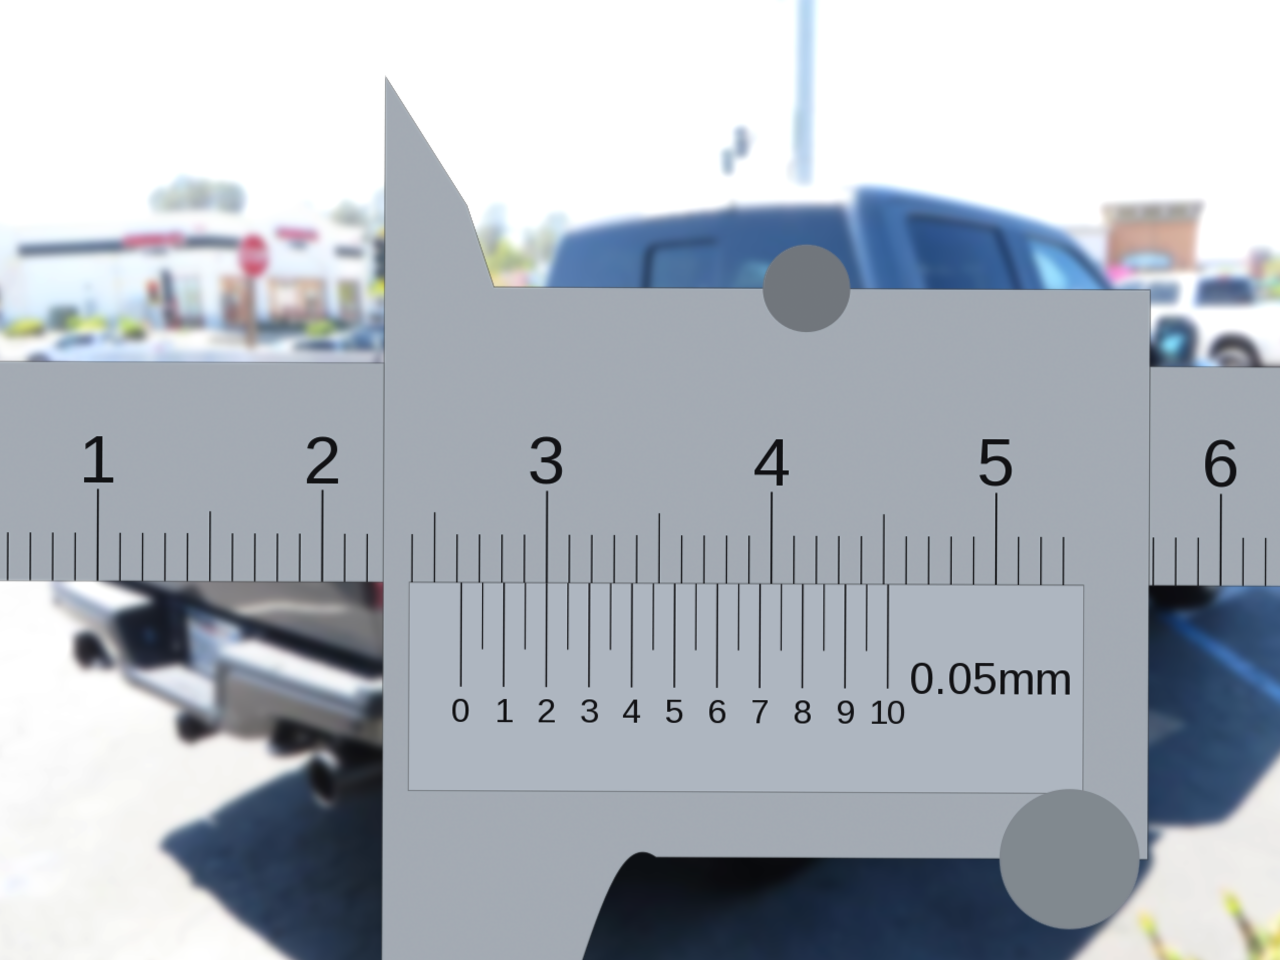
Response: **26.2** mm
